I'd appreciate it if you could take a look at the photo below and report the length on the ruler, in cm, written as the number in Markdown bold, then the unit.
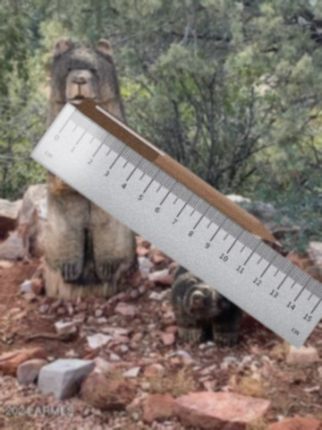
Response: **12** cm
